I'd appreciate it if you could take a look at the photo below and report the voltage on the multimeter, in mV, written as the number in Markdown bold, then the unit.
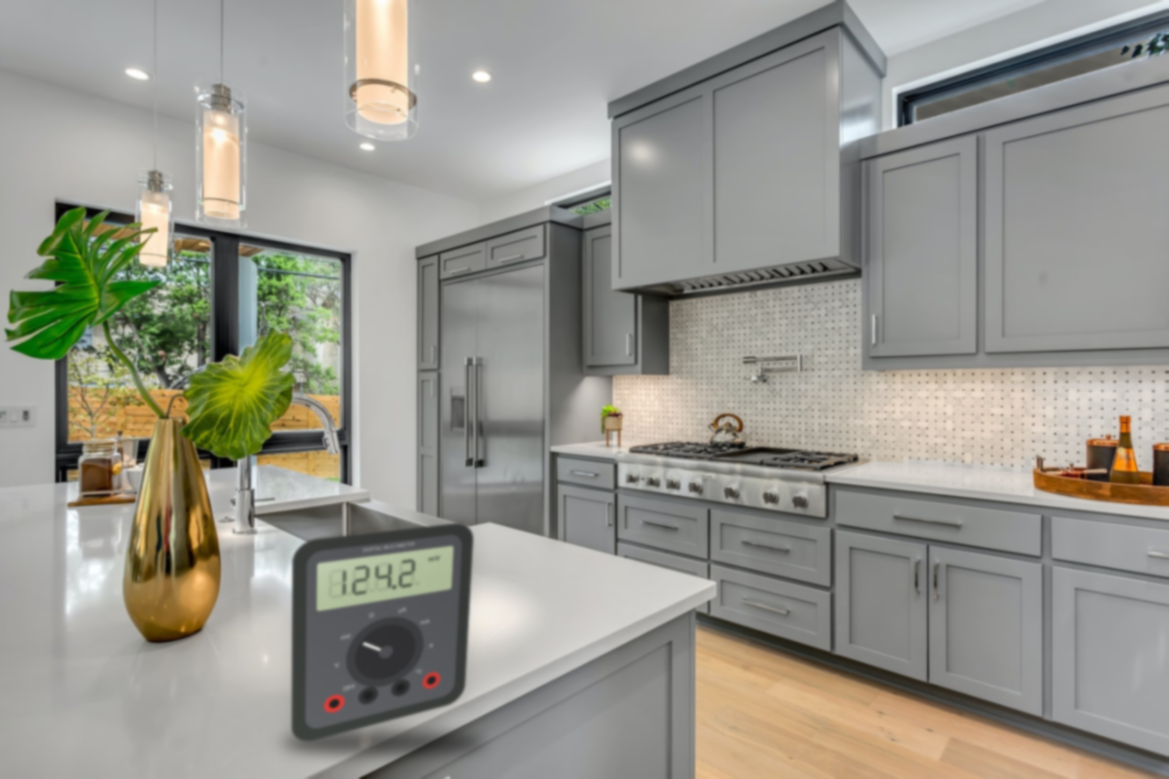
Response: **124.2** mV
